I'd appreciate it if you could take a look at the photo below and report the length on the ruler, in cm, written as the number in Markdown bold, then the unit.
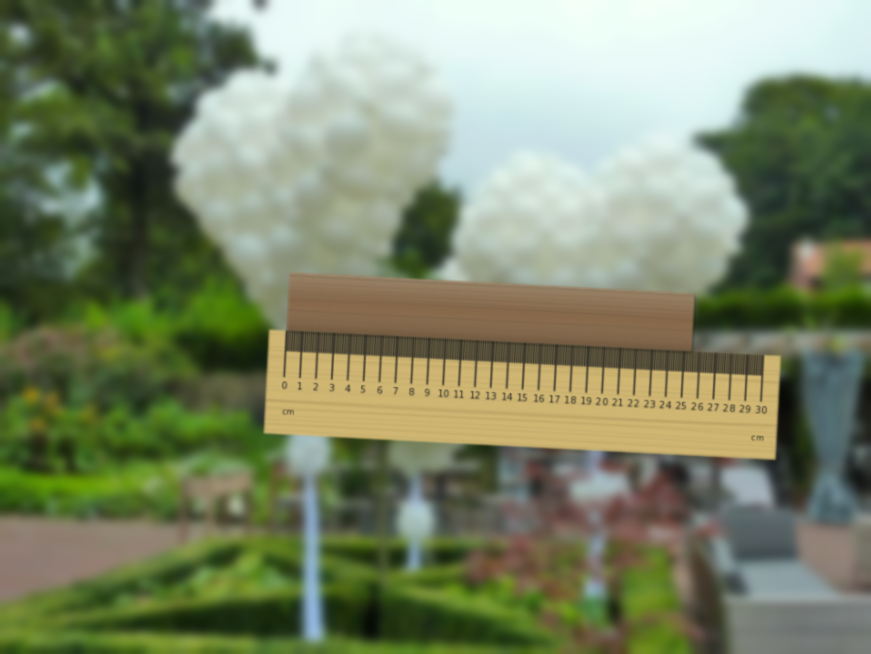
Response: **25.5** cm
